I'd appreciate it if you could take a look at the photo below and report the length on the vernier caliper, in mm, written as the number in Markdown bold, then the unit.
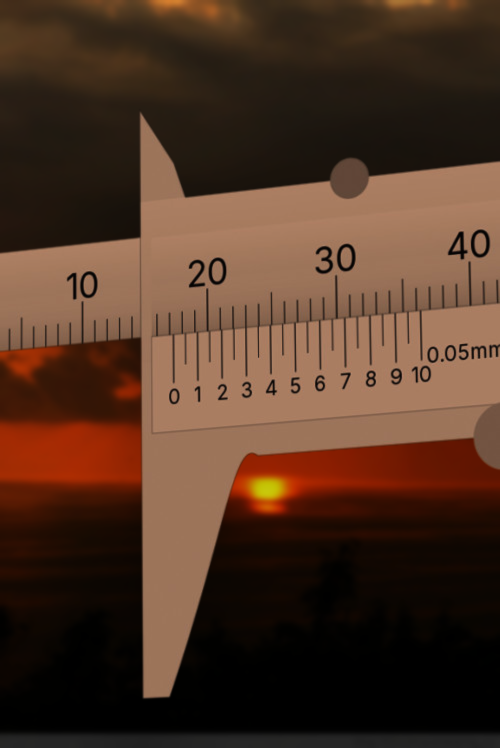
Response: **17.3** mm
